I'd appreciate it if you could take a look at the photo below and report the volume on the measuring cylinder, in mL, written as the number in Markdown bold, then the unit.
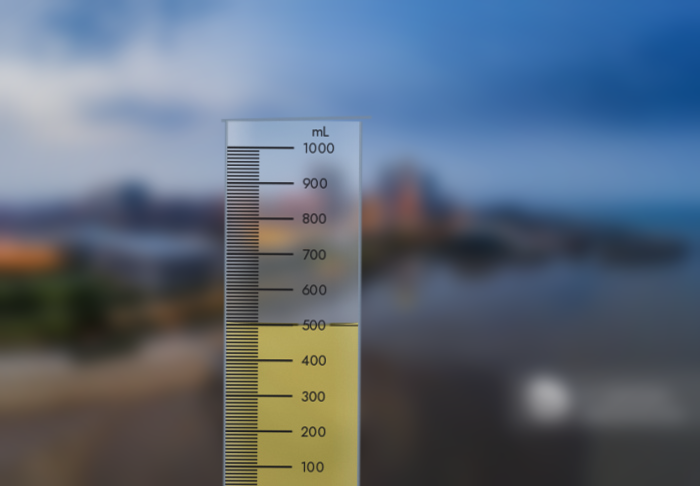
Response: **500** mL
